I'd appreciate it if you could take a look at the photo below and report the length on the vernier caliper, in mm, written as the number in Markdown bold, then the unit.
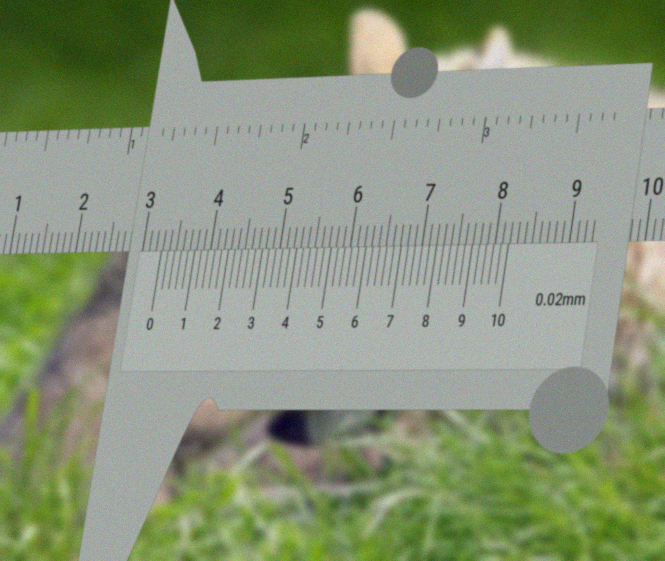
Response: **32.8** mm
